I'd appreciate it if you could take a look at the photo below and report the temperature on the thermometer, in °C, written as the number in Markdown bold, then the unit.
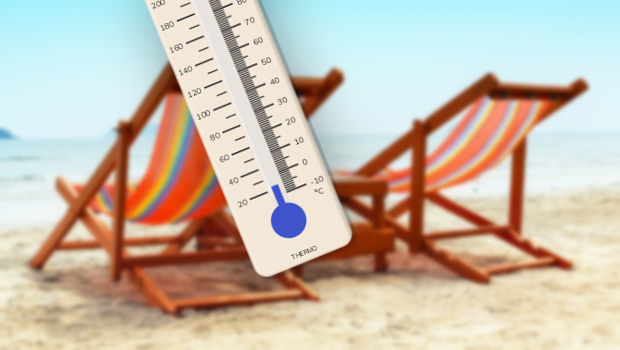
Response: **-5** °C
